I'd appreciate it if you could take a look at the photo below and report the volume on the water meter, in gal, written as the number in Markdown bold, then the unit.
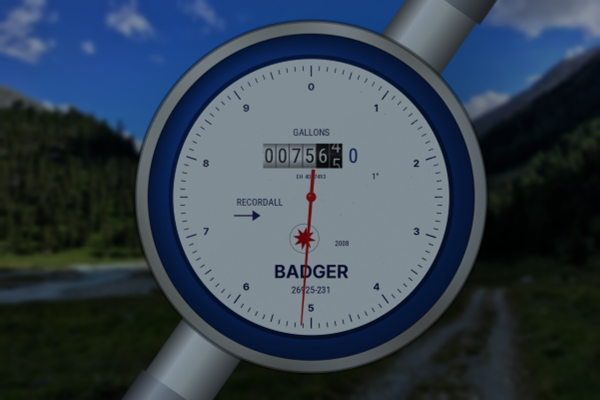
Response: **75645.1** gal
